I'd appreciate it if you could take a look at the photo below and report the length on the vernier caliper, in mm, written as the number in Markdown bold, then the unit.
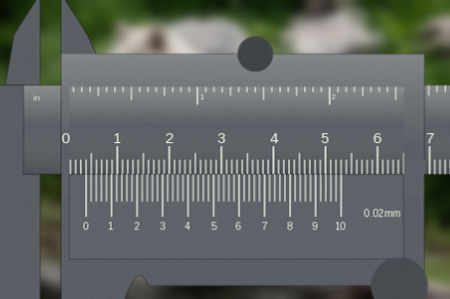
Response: **4.0** mm
